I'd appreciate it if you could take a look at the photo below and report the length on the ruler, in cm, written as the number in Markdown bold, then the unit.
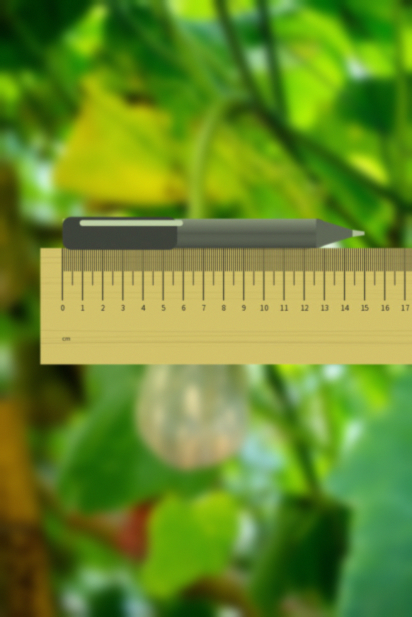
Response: **15** cm
